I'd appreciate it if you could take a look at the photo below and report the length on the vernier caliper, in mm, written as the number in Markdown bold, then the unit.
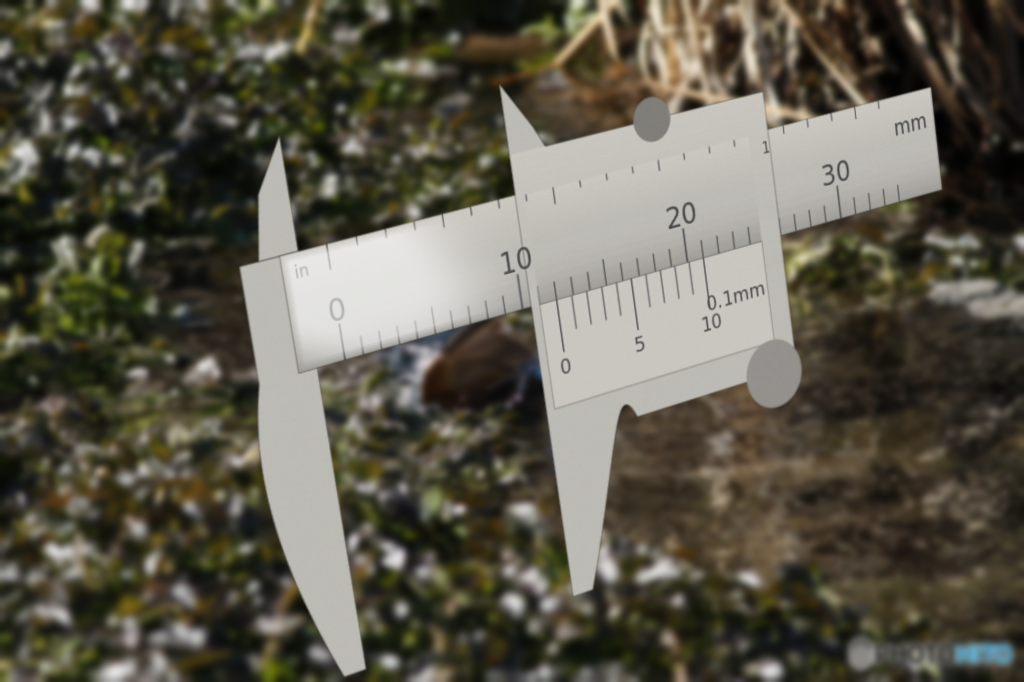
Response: **12.0** mm
